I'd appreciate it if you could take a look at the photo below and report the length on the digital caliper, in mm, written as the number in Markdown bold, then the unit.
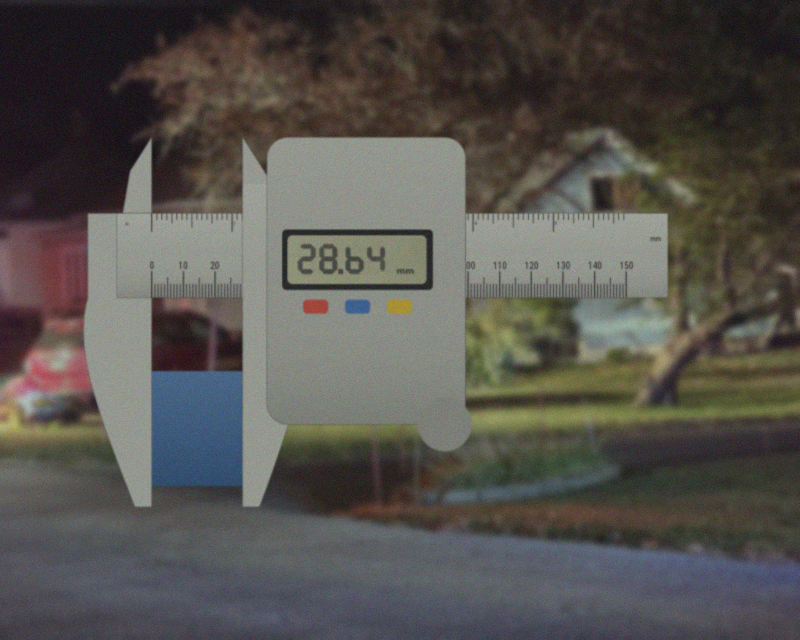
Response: **28.64** mm
